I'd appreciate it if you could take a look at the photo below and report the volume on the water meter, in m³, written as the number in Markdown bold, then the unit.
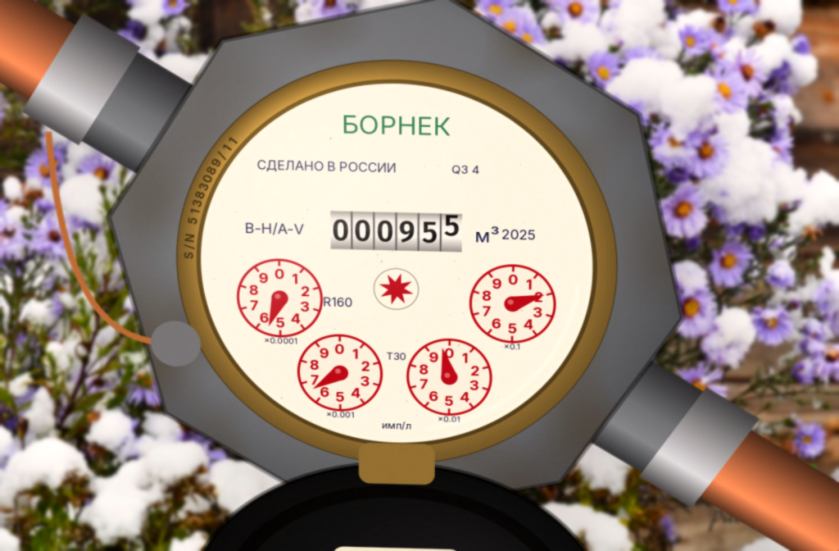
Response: **955.1965** m³
